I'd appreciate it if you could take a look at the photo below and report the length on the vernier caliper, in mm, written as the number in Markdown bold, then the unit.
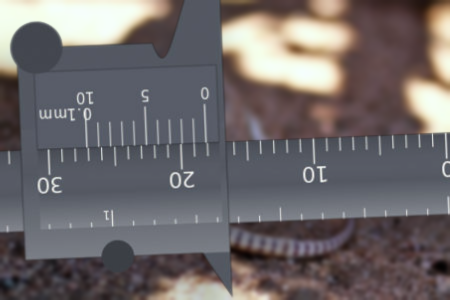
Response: **18.1** mm
